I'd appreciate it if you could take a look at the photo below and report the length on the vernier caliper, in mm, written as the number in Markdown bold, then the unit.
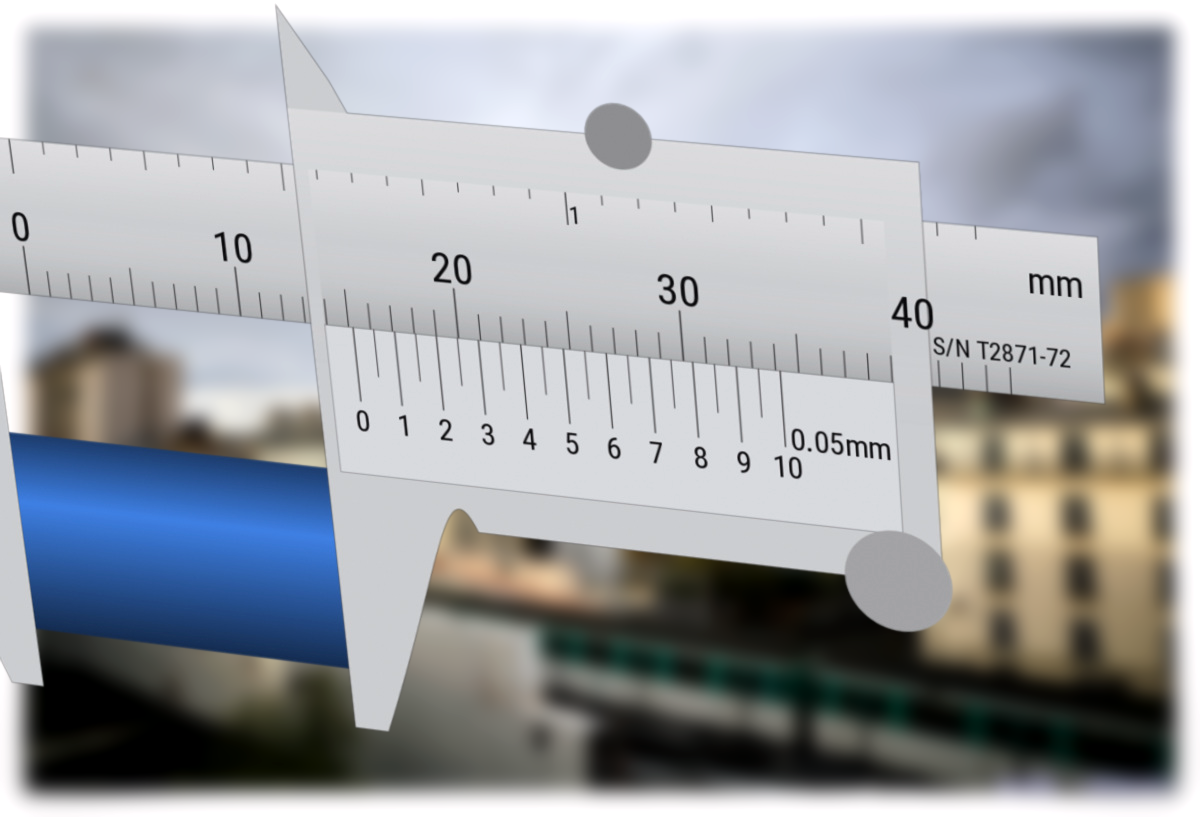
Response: **15.2** mm
